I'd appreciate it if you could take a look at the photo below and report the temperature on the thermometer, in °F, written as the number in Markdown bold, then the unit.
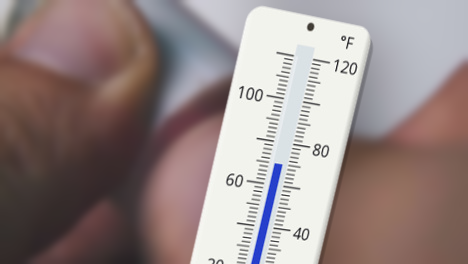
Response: **70** °F
